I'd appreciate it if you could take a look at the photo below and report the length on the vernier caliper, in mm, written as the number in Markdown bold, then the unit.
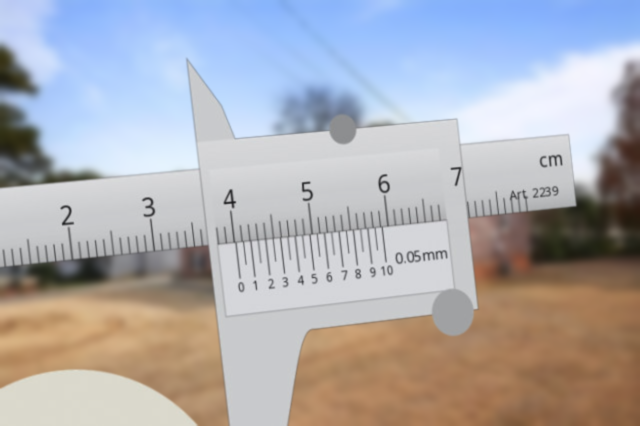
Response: **40.2** mm
